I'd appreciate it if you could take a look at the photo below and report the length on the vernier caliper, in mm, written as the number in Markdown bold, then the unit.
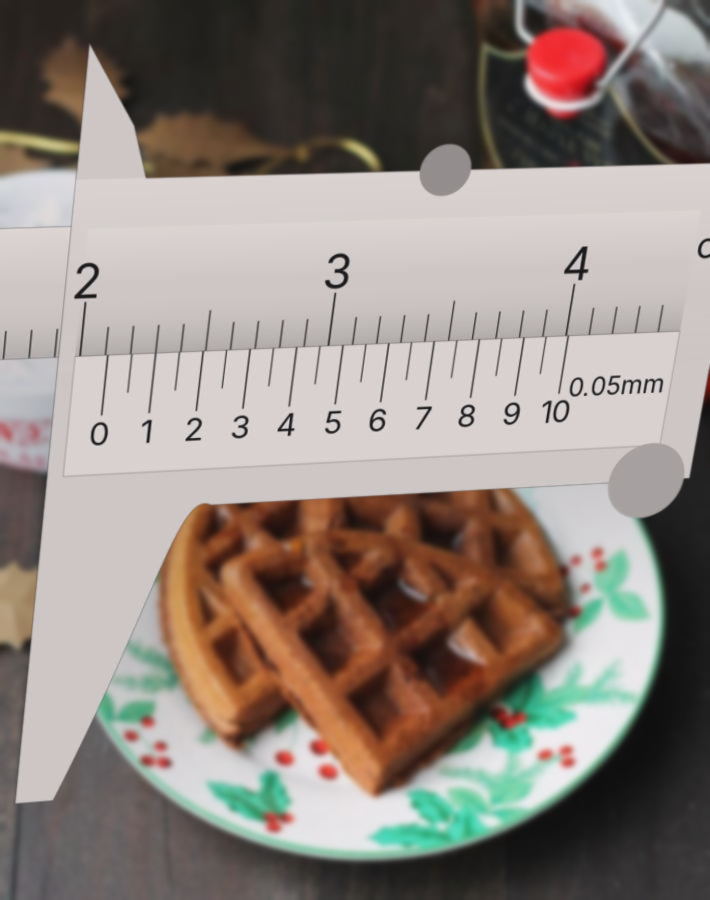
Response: **21.1** mm
